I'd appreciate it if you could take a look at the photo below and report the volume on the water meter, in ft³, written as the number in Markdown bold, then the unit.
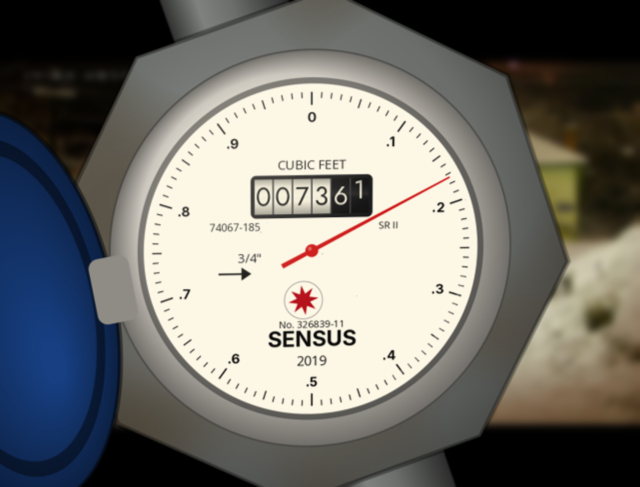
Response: **7361.17** ft³
